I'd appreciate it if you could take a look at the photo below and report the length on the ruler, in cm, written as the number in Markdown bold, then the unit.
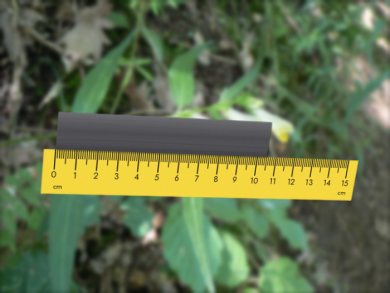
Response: **10.5** cm
